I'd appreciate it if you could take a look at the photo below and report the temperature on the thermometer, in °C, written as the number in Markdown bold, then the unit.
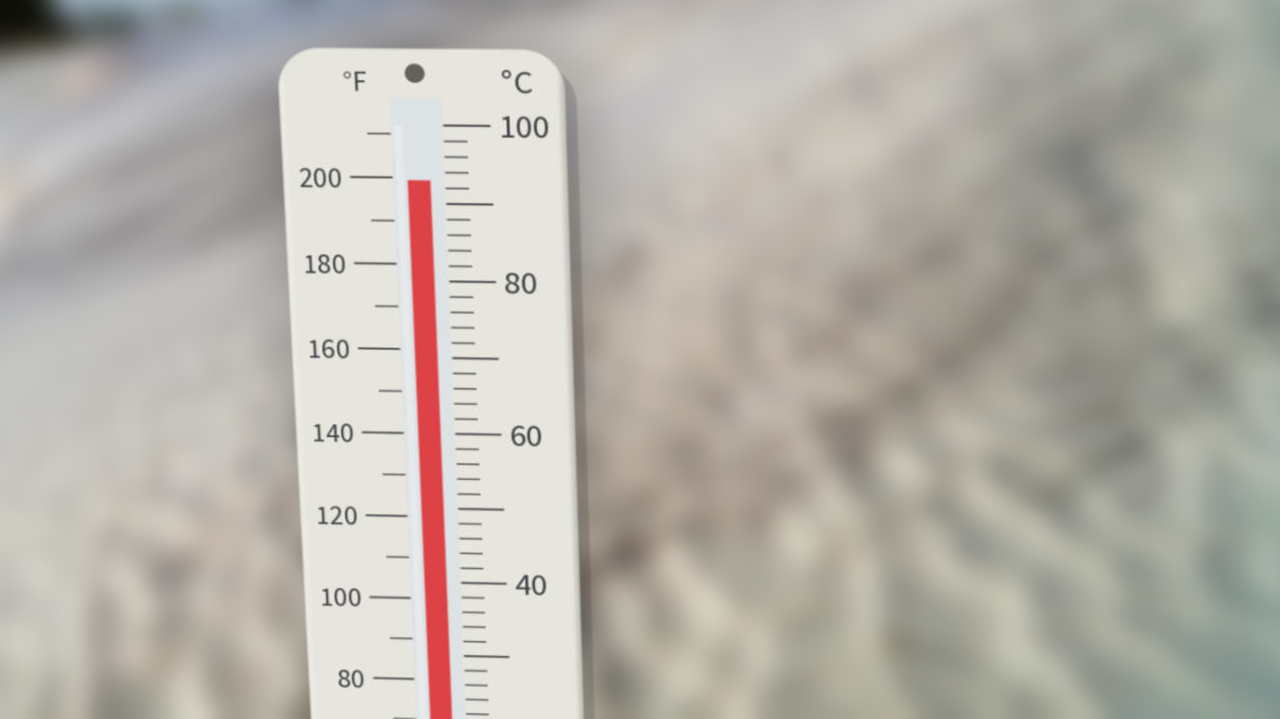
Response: **93** °C
